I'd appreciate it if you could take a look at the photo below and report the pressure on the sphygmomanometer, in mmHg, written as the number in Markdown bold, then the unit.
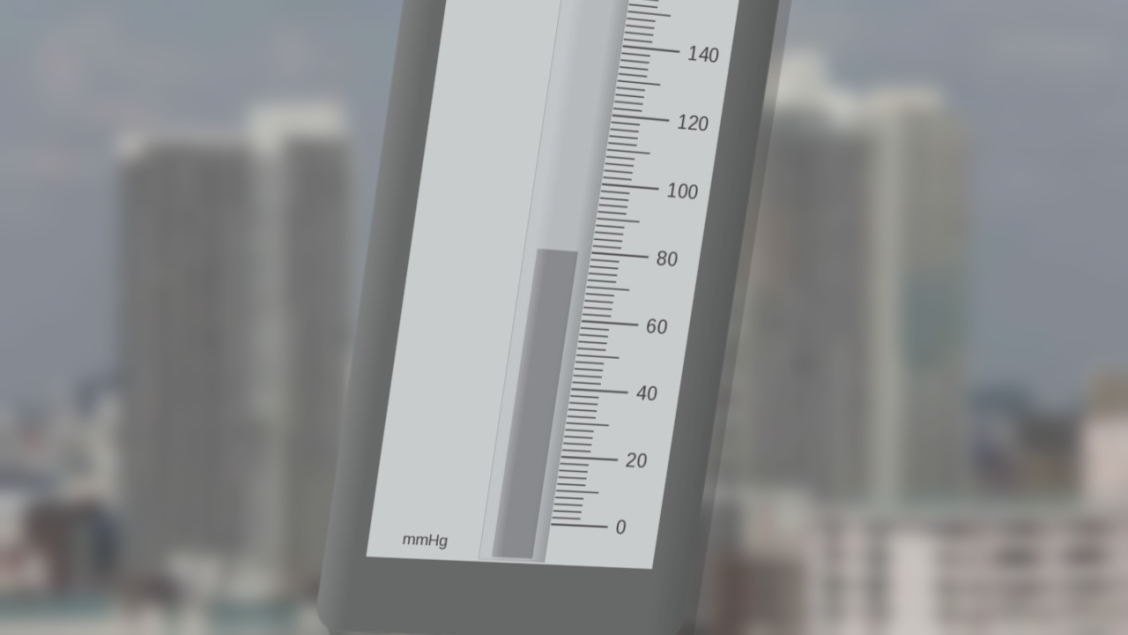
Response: **80** mmHg
